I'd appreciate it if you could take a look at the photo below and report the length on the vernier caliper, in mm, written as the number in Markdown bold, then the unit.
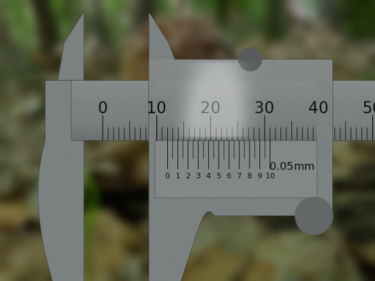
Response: **12.0** mm
